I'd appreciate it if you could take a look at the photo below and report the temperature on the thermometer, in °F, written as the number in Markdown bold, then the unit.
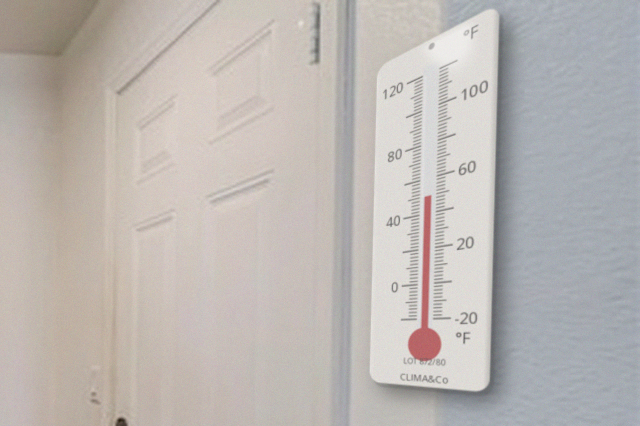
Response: **50** °F
